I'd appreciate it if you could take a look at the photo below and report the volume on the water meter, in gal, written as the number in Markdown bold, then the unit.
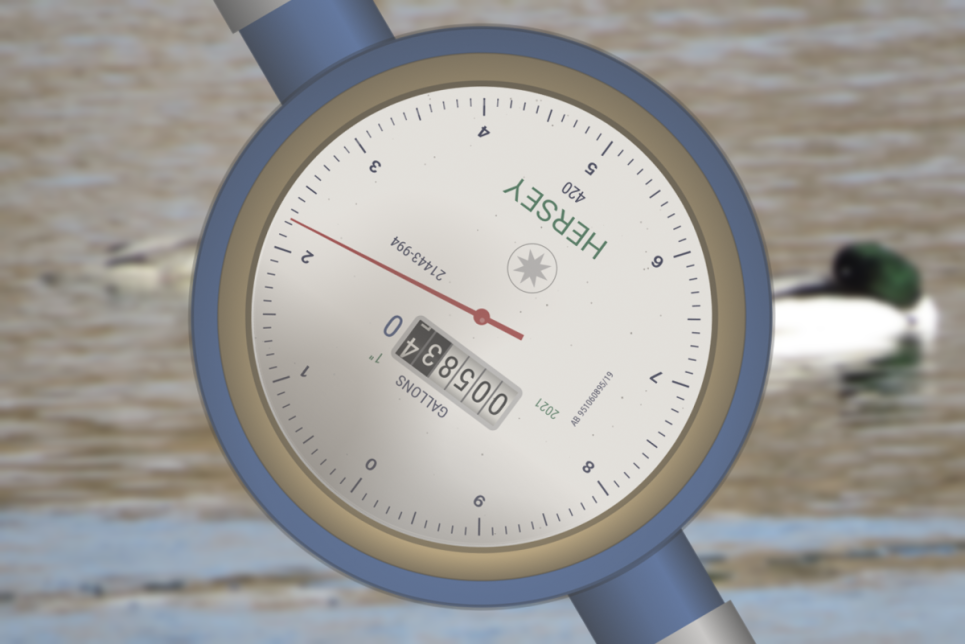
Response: **58342.2** gal
